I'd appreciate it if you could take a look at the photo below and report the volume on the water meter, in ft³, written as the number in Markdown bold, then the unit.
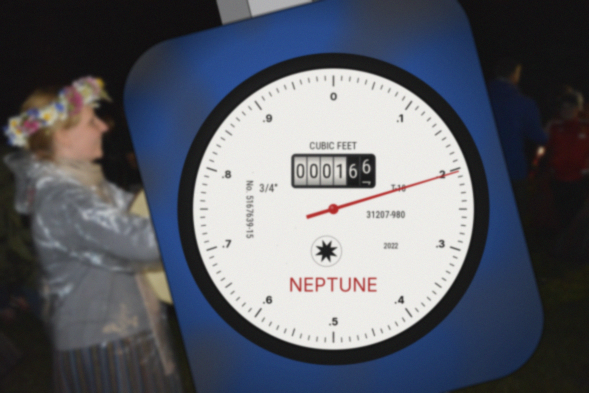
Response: **166.20** ft³
